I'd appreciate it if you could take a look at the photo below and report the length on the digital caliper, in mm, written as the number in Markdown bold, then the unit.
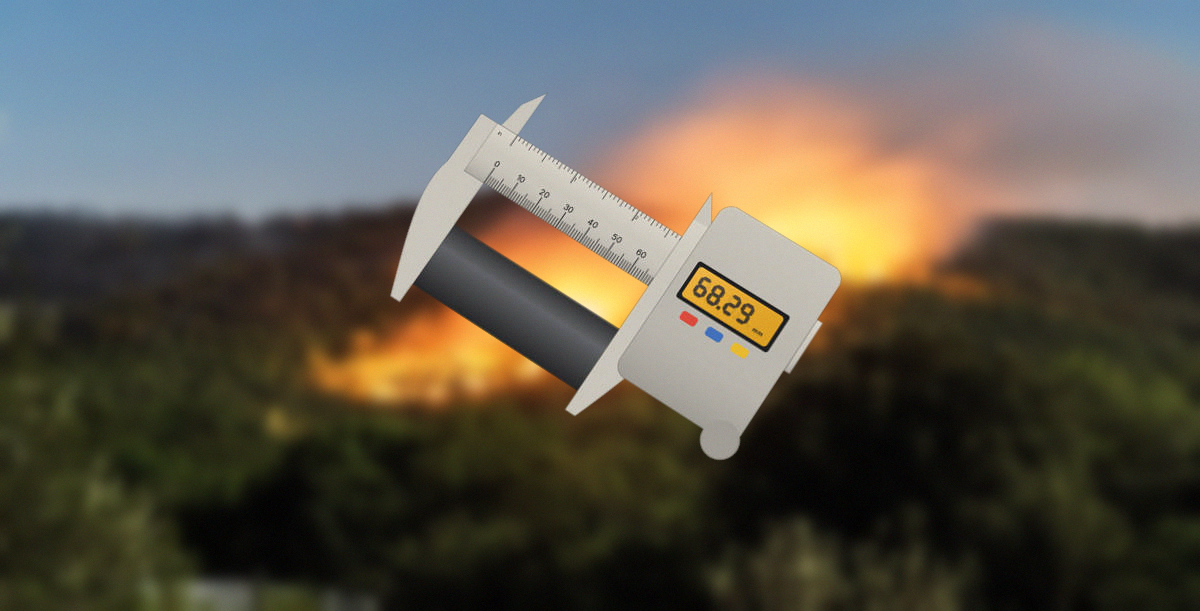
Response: **68.29** mm
